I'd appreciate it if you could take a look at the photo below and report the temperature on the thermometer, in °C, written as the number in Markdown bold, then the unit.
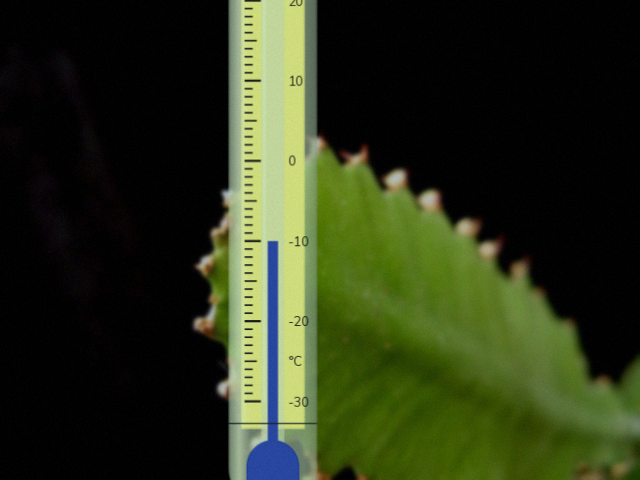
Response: **-10** °C
